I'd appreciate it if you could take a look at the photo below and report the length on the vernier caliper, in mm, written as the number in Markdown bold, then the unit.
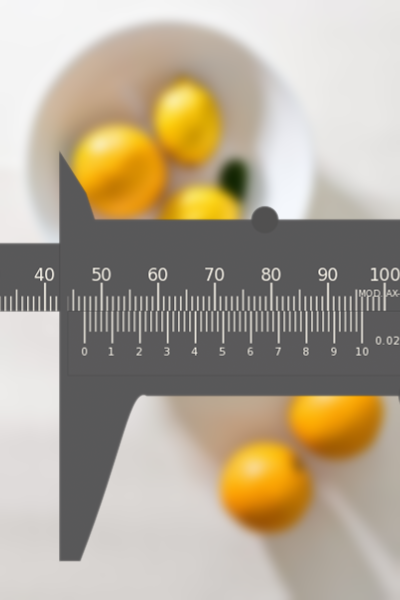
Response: **47.0** mm
